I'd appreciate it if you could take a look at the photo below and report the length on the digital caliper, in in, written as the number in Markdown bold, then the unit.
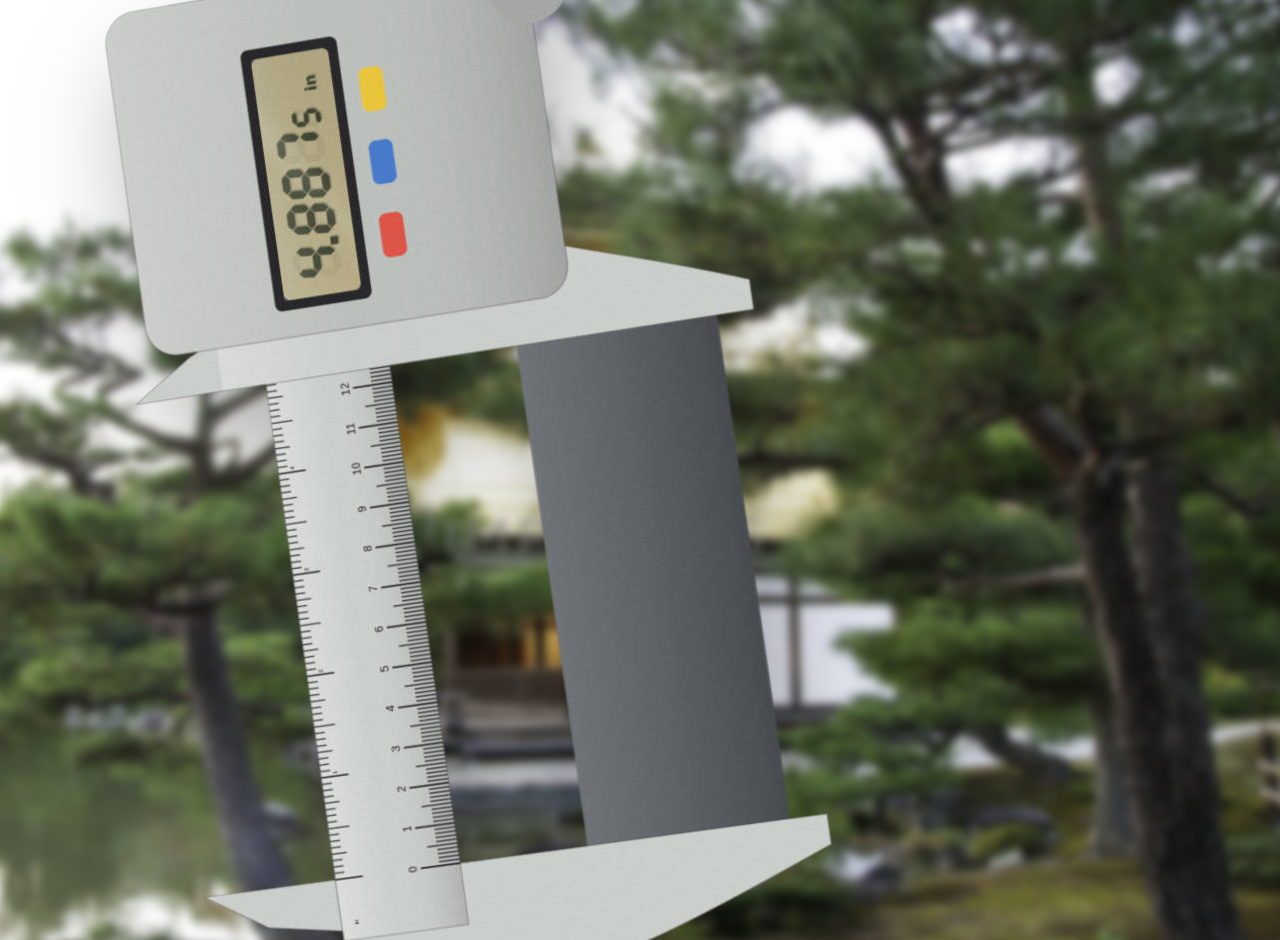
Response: **4.8875** in
